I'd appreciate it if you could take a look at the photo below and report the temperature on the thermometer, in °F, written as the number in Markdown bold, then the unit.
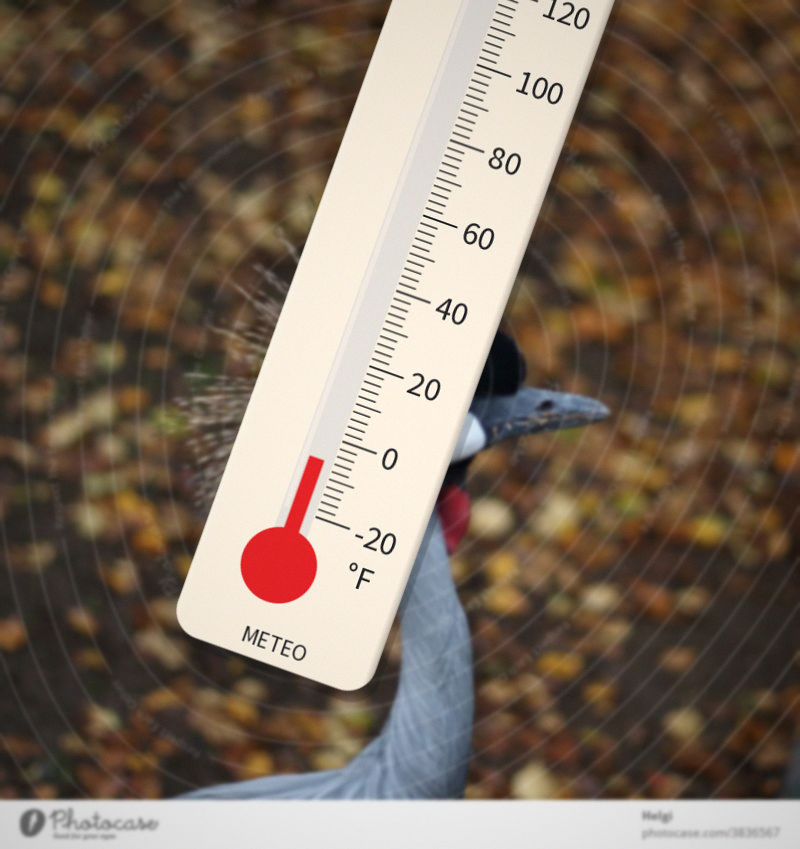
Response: **-6** °F
